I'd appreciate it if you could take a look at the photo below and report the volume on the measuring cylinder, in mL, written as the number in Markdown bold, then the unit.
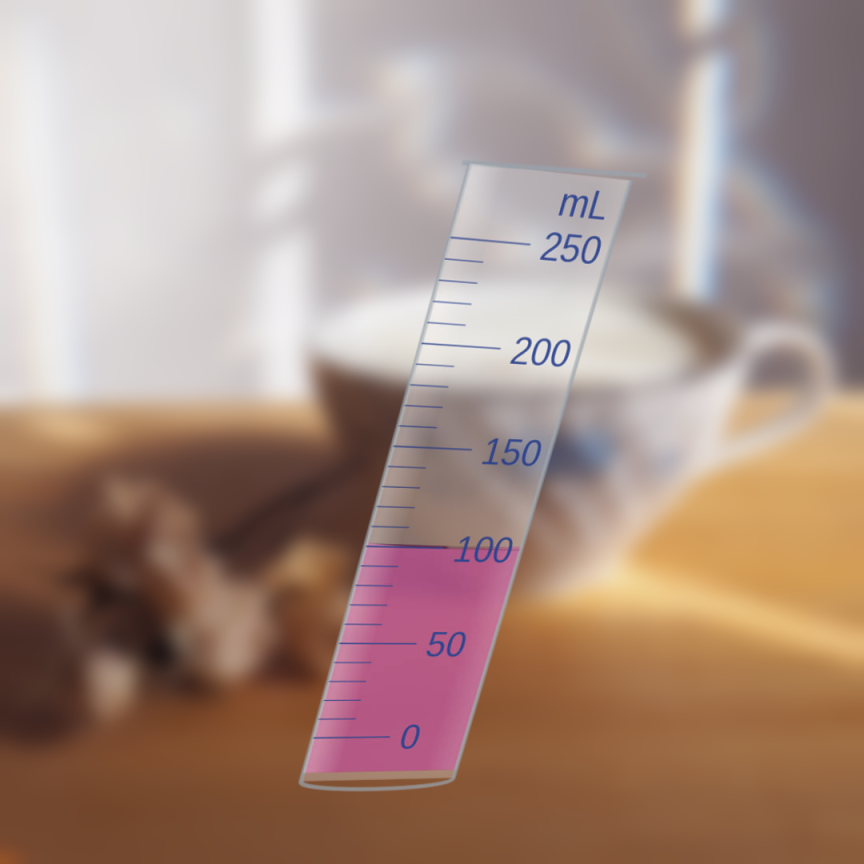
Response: **100** mL
